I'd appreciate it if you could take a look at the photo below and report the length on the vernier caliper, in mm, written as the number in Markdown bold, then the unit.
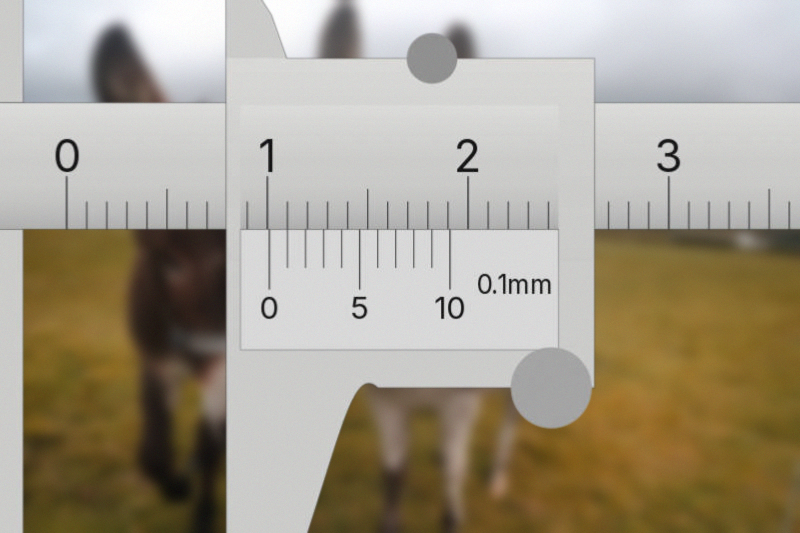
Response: **10.1** mm
